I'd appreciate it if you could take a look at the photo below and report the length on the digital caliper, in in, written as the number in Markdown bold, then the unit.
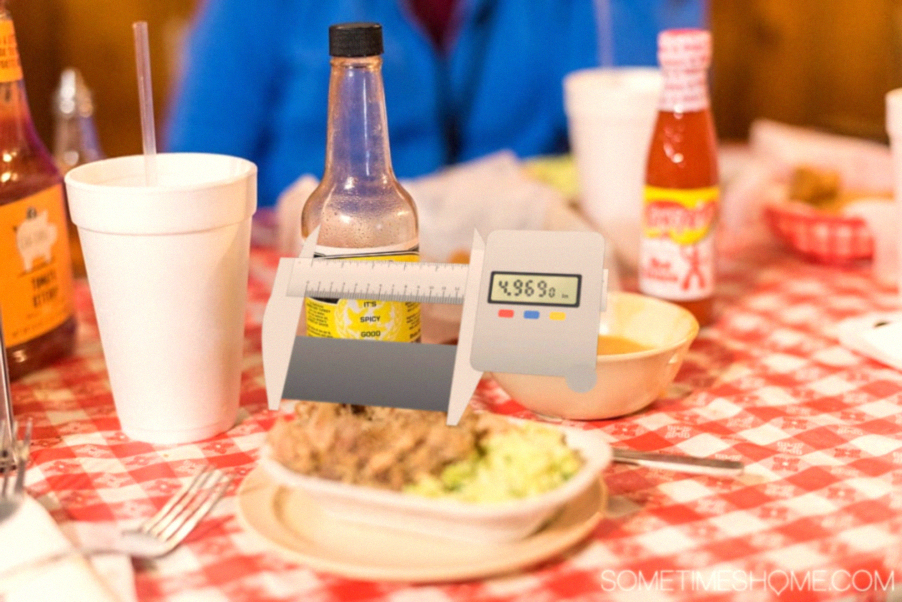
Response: **4.9690** in
